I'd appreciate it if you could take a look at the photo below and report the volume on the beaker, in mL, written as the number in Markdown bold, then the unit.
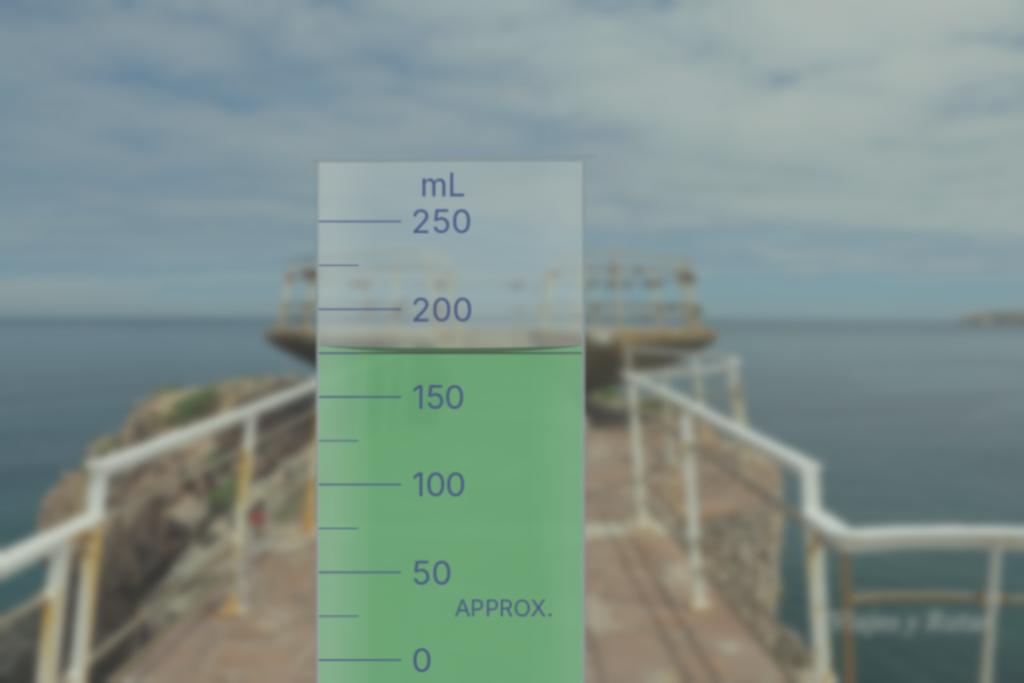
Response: **175** mL
